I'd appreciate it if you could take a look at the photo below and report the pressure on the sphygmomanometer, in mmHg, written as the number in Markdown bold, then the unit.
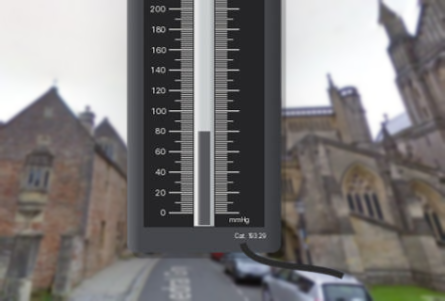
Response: **80** mmHg
